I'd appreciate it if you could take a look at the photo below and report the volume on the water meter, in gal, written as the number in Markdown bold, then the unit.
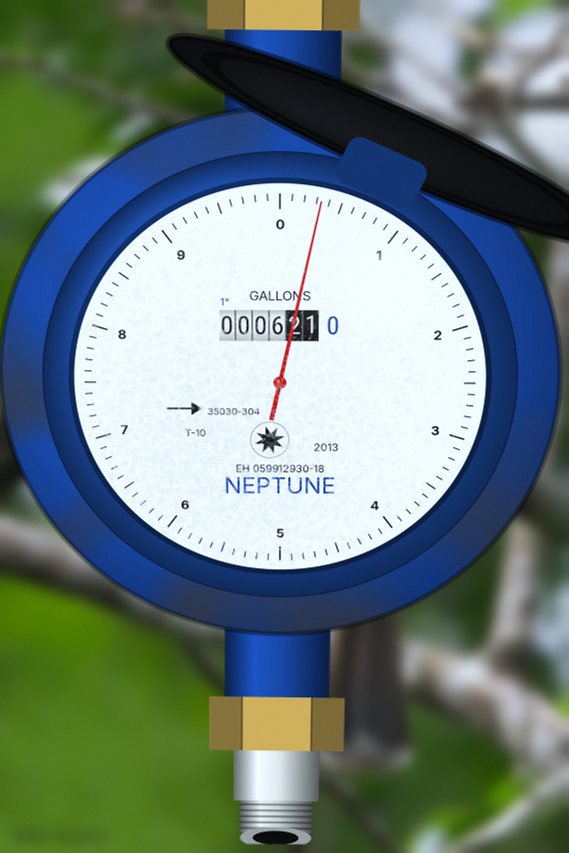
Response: **6210.3** gal
